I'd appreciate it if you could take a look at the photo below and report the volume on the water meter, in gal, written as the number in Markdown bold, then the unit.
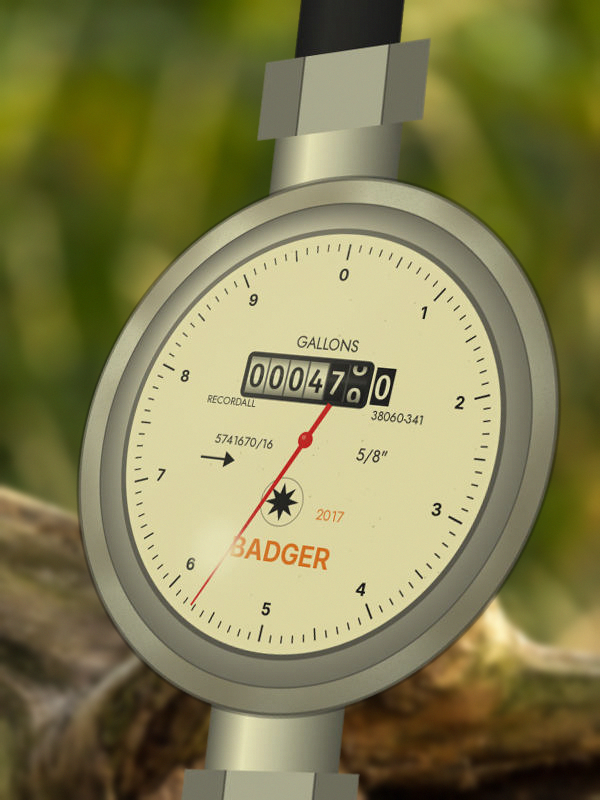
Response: **4785.7** gal
